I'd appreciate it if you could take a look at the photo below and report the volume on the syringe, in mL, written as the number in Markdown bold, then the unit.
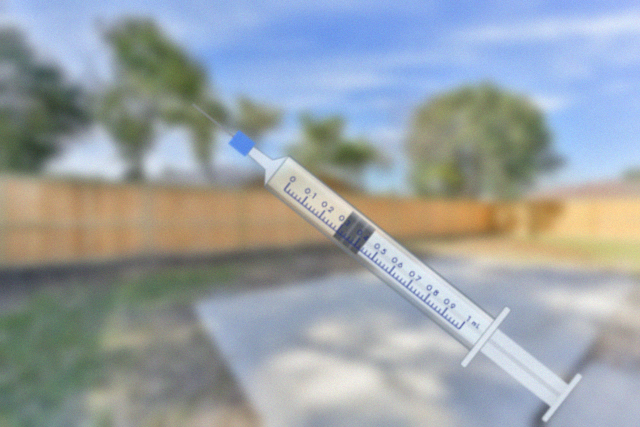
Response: **0.3** mL
